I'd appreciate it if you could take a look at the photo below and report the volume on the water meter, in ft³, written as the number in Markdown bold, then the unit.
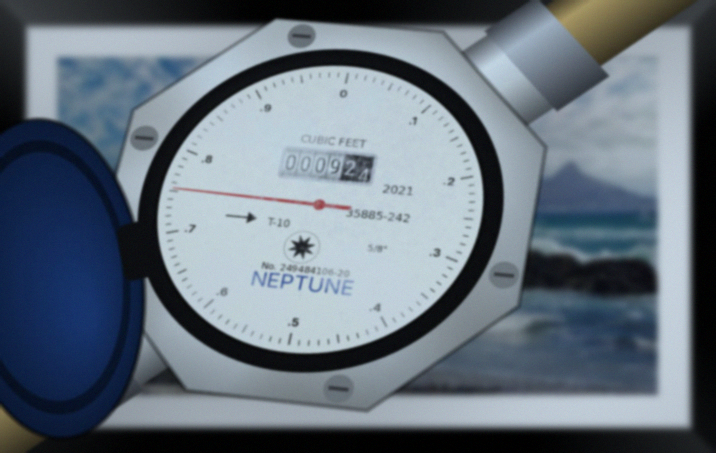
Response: **923.75** ft³
